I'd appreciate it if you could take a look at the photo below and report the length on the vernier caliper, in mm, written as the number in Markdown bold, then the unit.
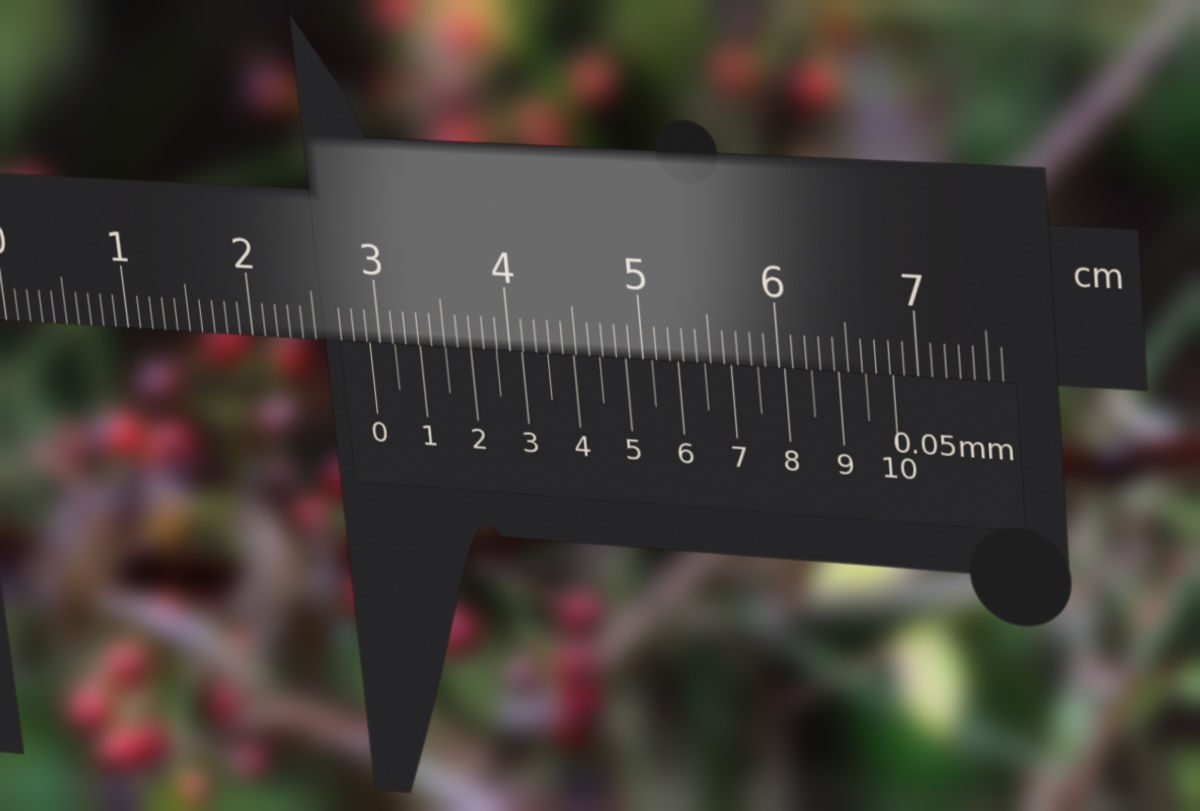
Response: **29.2** mm
